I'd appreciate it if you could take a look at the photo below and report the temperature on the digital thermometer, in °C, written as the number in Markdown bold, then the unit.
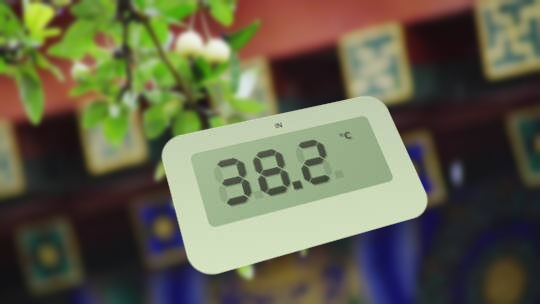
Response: **38.2** °C
